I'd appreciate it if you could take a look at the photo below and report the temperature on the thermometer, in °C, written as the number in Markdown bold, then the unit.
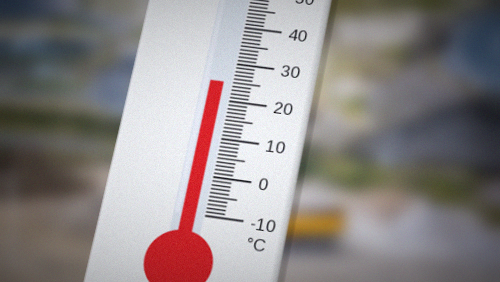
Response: **25** °C
